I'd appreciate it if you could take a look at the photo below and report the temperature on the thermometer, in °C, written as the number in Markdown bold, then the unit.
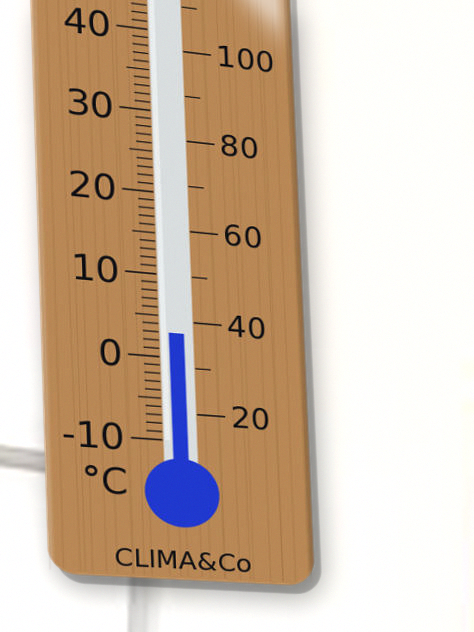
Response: **3** °C
